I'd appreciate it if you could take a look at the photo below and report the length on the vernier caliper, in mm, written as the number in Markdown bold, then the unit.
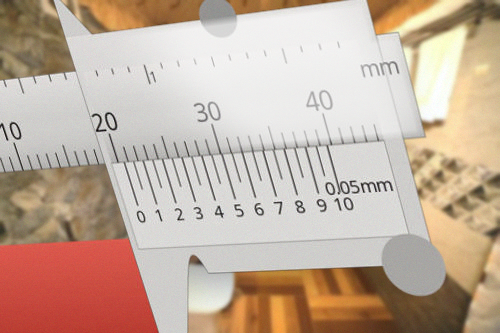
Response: **20.6** mm
